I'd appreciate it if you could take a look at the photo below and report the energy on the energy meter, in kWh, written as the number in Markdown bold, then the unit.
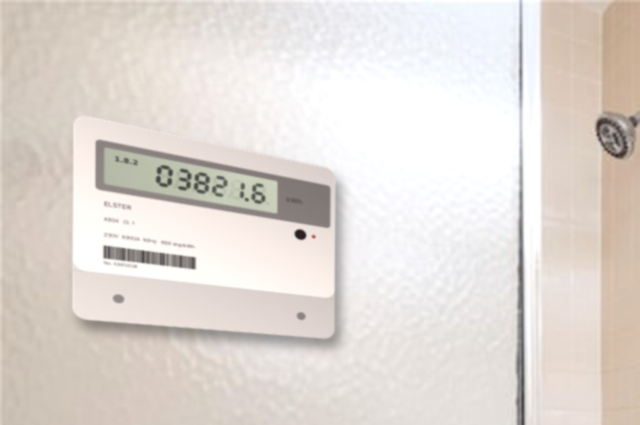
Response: **3821.6** kWh
